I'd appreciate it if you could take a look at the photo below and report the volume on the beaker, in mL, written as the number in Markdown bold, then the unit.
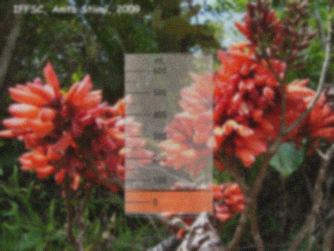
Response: **50** mL
